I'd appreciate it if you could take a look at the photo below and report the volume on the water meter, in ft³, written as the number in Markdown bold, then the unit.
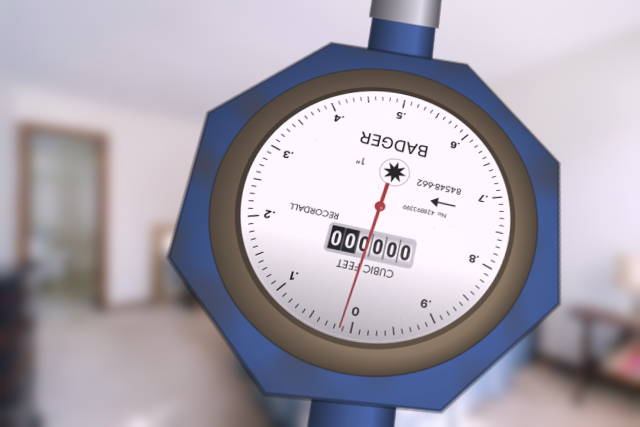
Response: **0.01** ft³
